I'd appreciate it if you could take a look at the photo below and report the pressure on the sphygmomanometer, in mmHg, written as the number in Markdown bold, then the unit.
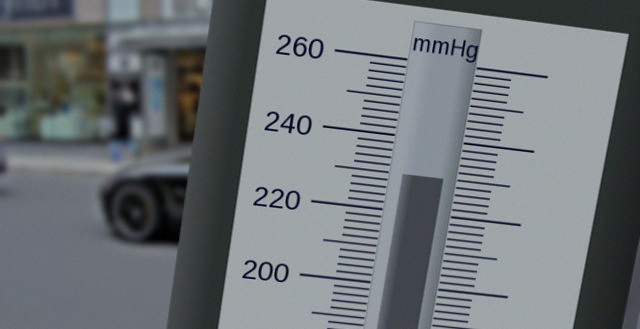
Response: **230** mmHg
